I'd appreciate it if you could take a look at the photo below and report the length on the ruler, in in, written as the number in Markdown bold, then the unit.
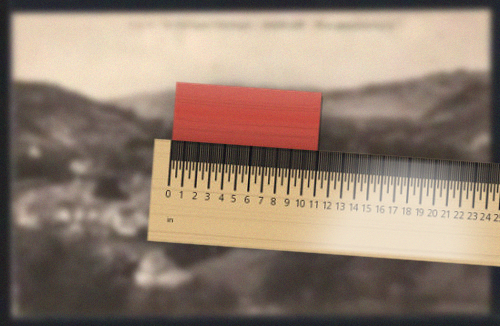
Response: **11** in
